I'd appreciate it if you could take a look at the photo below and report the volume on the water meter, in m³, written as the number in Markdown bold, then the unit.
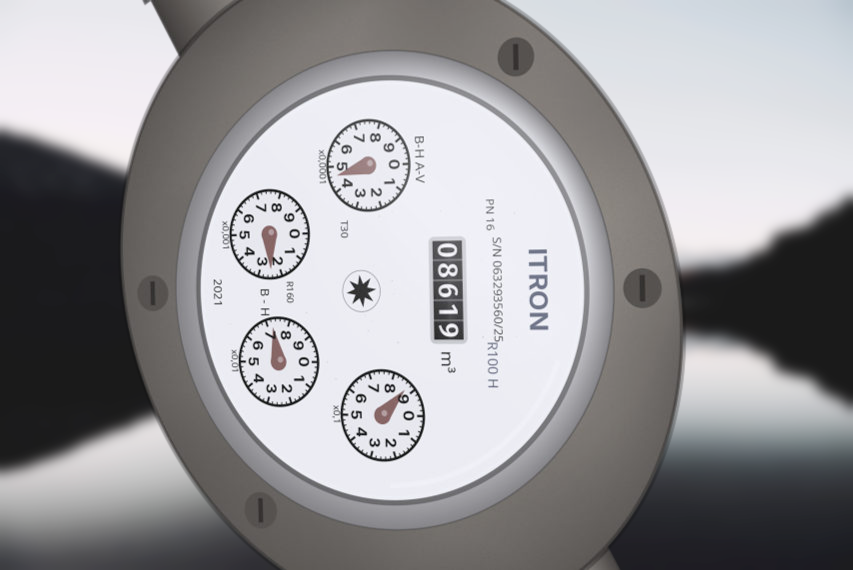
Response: **8619.8724** m³
